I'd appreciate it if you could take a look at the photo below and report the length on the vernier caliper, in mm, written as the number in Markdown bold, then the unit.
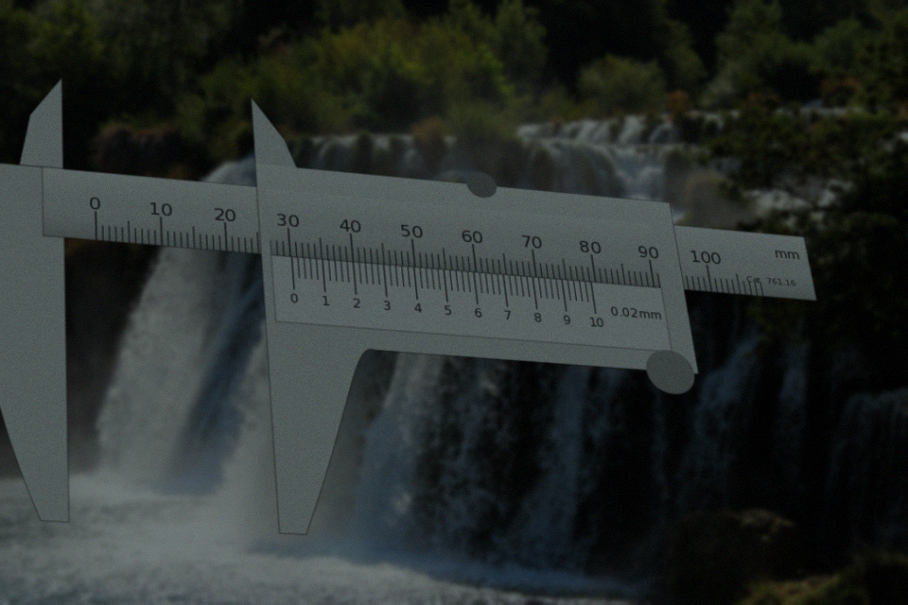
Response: **30.2** mm
